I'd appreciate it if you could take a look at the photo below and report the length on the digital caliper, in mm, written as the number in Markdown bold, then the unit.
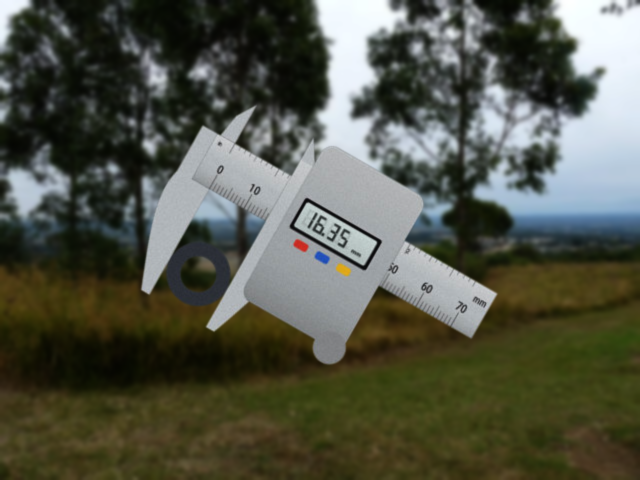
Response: **16.35** mm
